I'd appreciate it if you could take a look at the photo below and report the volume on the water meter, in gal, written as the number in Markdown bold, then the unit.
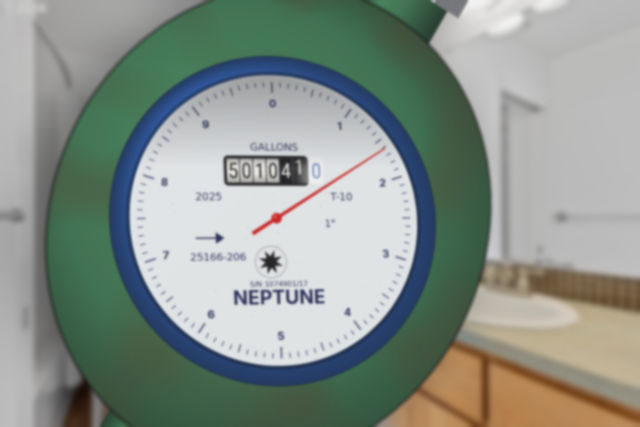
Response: **5010411.6** gal
